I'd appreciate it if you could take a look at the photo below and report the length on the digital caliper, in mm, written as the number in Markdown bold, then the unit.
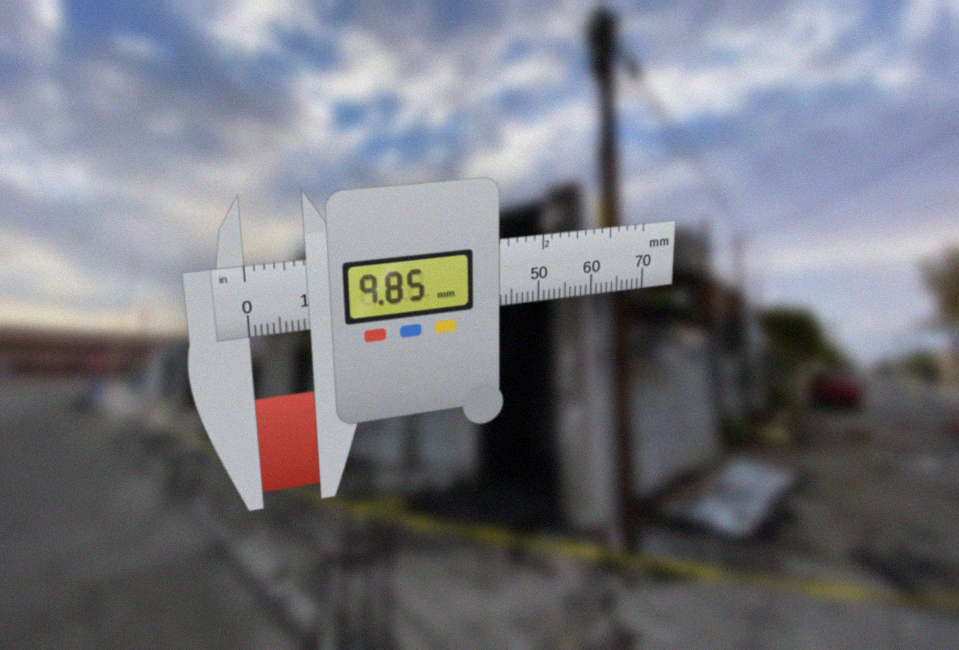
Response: **9.85** mm
